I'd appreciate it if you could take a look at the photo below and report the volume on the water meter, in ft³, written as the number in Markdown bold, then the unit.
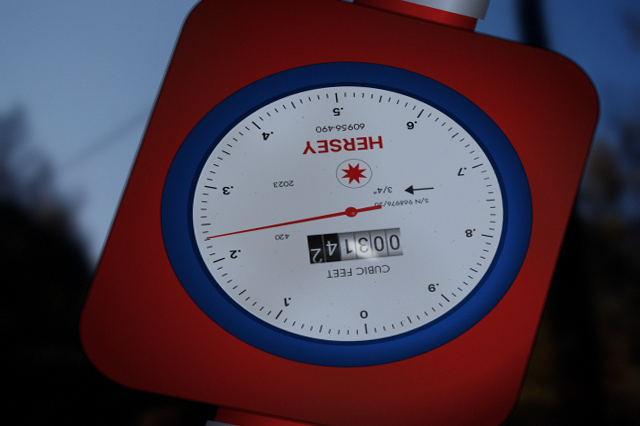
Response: **3142.23** ft³
